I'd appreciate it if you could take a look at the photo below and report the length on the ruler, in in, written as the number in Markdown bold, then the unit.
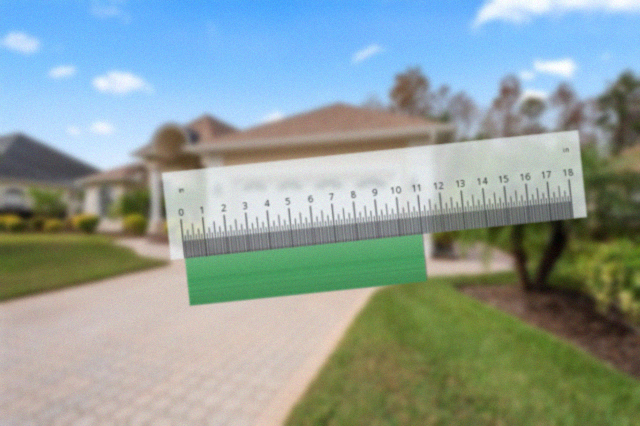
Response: **11** in
